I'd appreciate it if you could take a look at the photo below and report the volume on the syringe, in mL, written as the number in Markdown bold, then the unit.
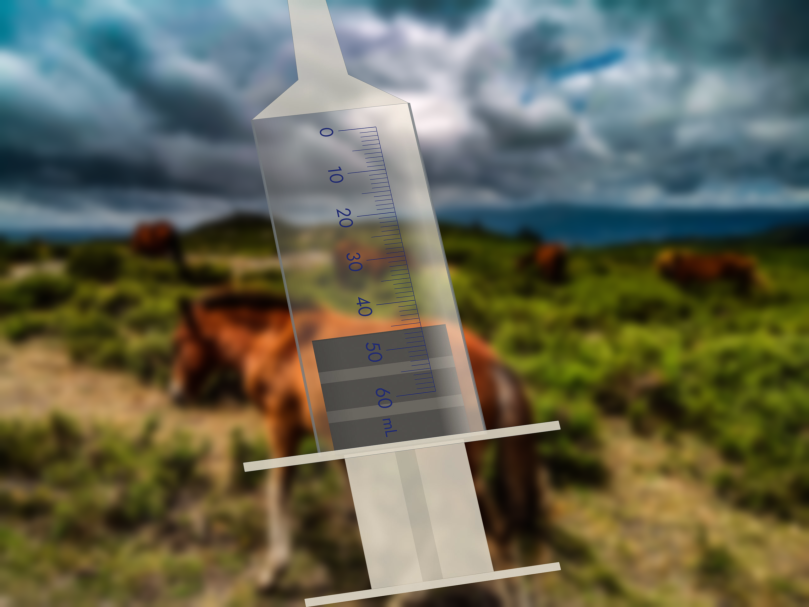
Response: **46** mL
